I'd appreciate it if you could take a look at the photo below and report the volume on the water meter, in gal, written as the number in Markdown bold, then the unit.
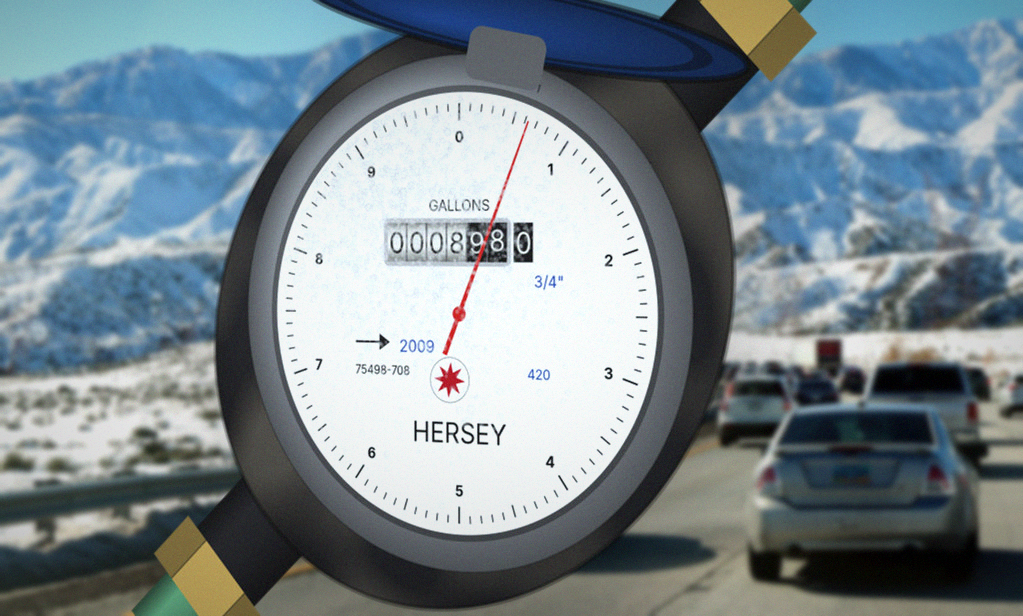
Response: **8980.6** gal
